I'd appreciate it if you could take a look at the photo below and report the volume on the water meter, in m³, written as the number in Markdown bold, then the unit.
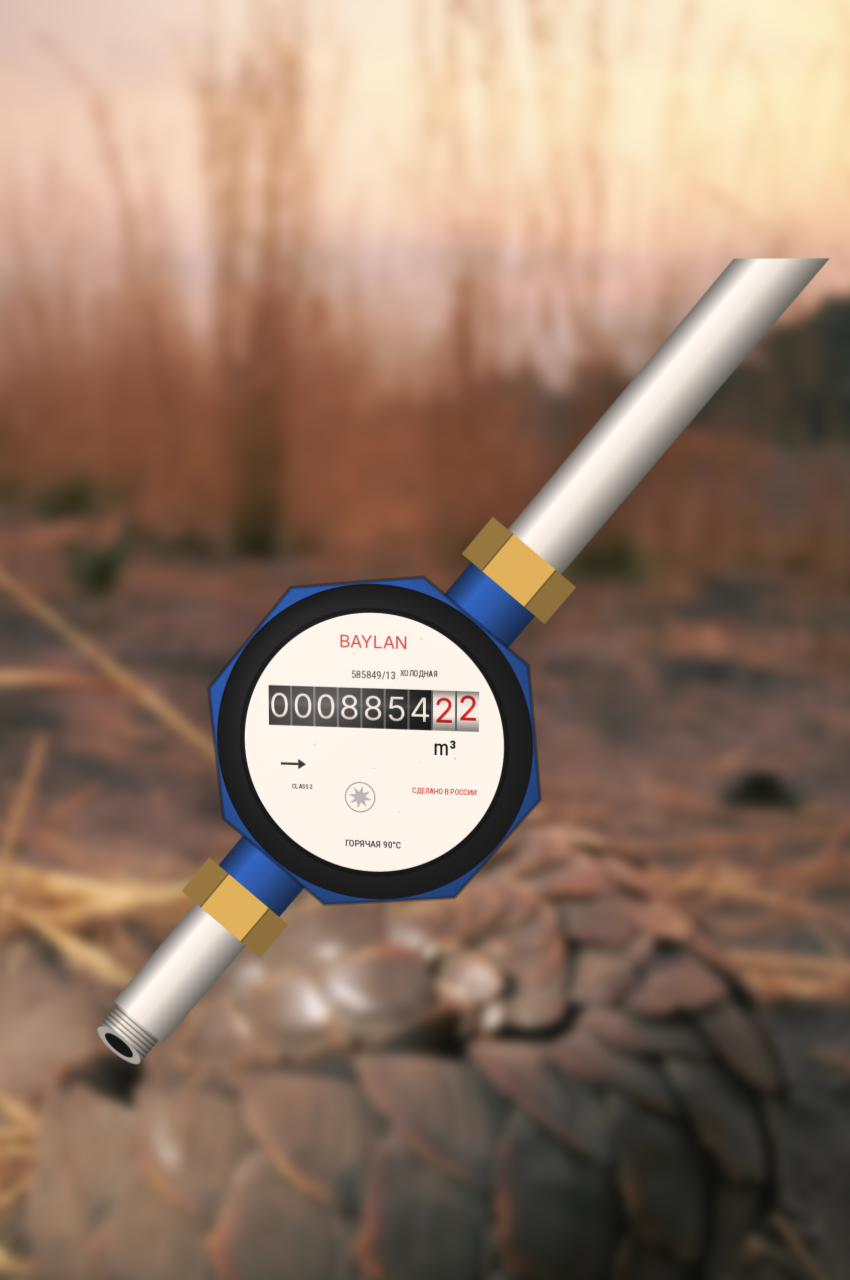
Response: **8854.22** m³
